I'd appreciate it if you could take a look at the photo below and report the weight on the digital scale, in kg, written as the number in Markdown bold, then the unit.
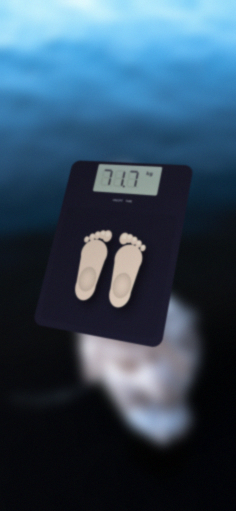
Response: **71.7** kg
